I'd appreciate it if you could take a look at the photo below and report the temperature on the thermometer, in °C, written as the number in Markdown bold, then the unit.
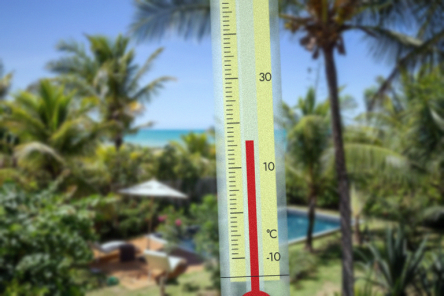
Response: **16** °C
